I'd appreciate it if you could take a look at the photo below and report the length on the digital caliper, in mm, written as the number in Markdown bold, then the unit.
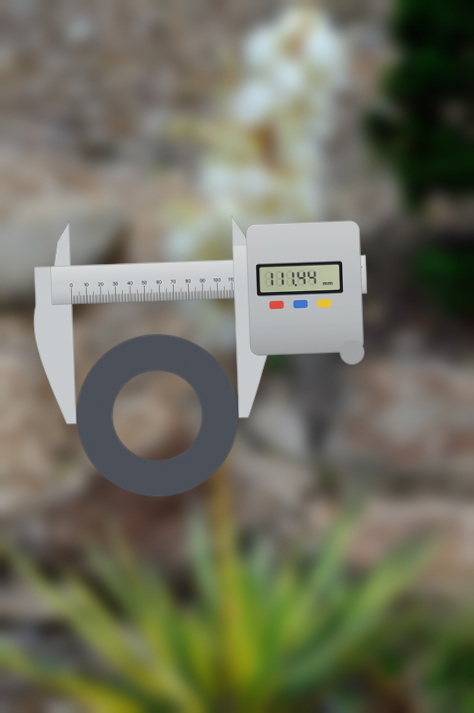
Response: **111.44** mm
